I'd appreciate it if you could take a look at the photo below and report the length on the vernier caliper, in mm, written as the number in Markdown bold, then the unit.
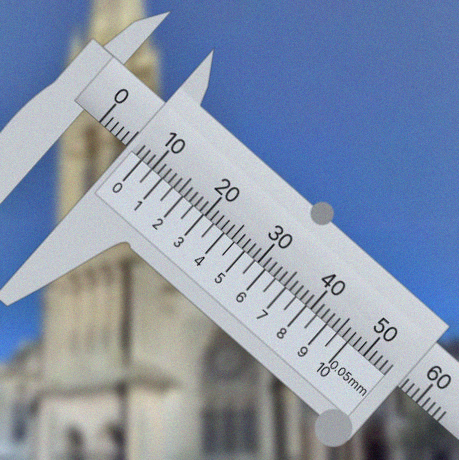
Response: **8.0** mm
